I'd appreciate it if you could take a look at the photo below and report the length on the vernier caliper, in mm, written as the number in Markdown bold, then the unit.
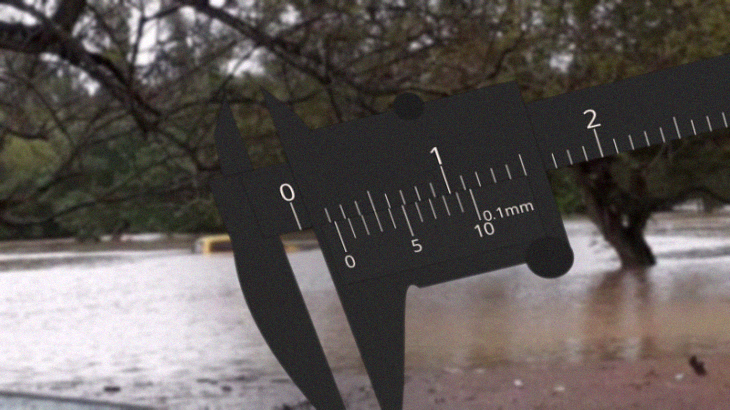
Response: **2.3** mm
